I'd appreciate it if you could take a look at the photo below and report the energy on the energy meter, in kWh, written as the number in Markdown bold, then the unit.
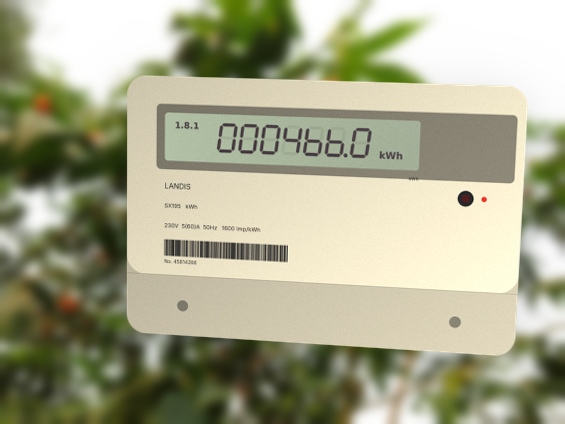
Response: **466.0** kWh
